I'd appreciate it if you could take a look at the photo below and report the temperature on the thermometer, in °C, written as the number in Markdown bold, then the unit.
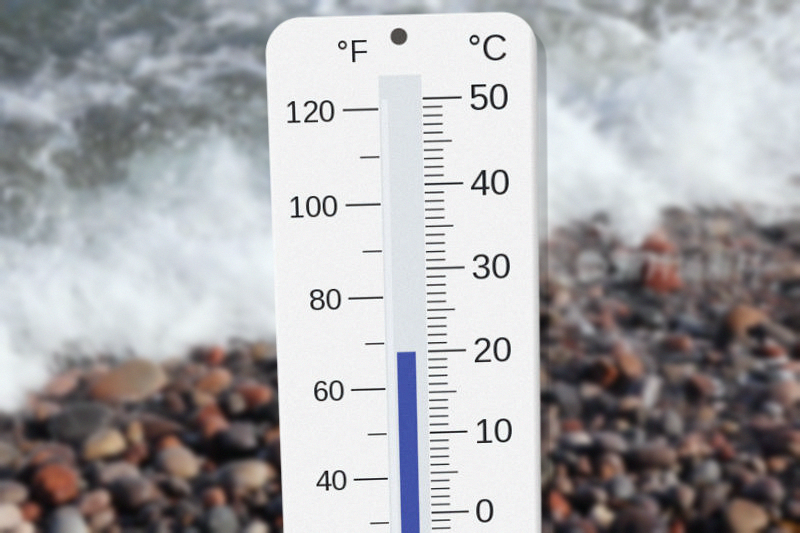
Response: **20** °C
